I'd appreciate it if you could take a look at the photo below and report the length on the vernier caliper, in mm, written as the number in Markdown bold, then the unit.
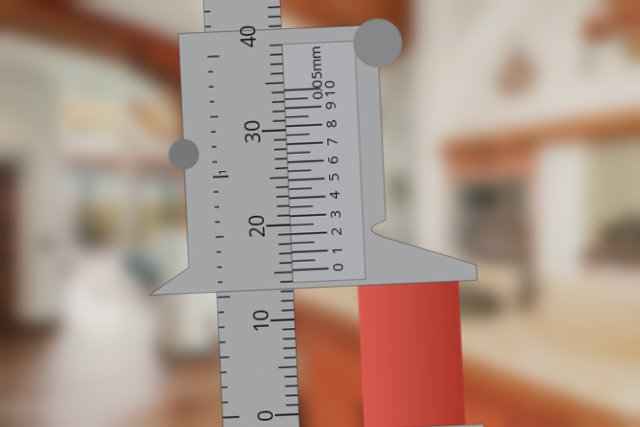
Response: **15.2** mm
